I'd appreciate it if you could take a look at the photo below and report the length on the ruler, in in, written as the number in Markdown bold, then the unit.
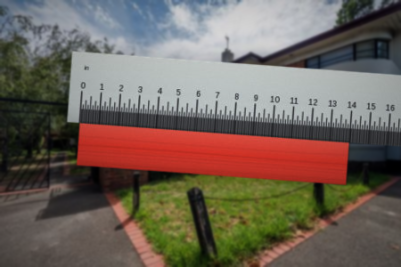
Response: **14** in
